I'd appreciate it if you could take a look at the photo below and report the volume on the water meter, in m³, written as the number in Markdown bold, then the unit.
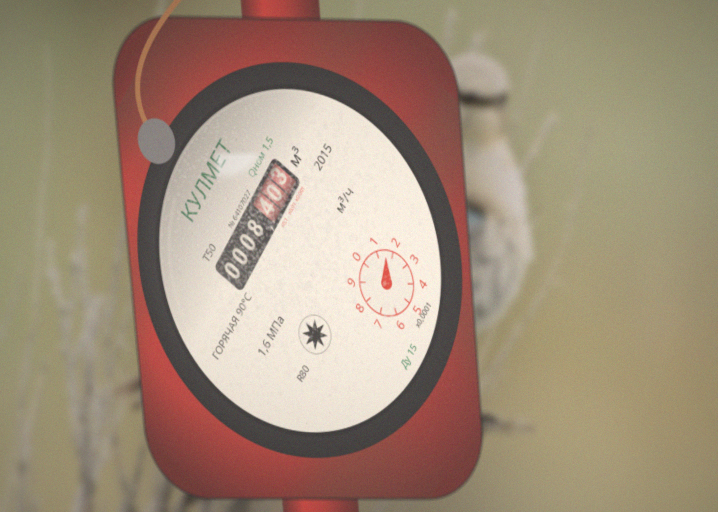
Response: **8.4031** m³
